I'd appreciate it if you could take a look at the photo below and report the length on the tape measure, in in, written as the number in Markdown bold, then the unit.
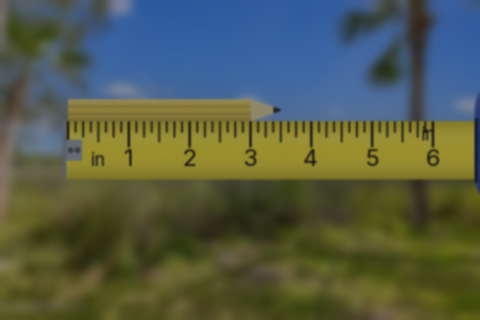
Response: **3.5** in
